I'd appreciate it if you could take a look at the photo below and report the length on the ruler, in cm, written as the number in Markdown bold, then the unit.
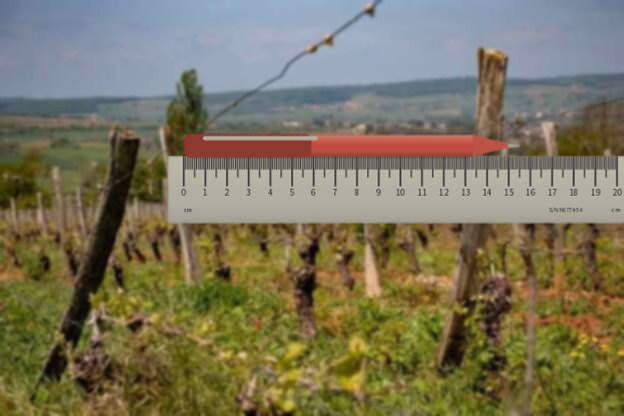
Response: **15.5** cm
